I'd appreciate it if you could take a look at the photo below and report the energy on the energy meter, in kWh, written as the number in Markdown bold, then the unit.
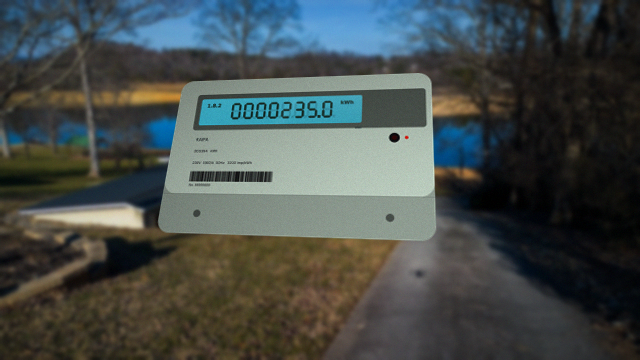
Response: **235.0** kWh
